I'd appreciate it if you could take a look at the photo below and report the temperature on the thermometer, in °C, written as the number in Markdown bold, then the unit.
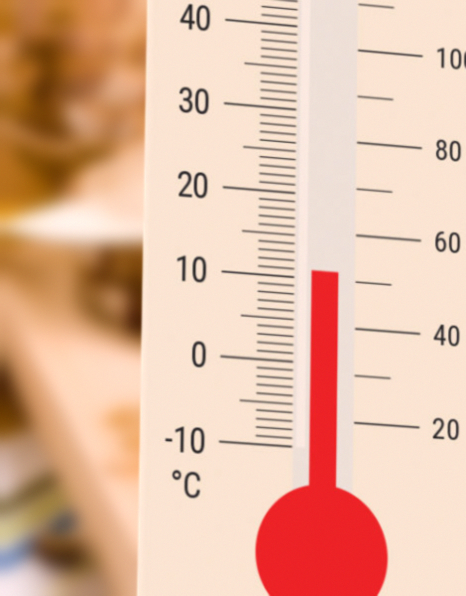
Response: **11** °C
